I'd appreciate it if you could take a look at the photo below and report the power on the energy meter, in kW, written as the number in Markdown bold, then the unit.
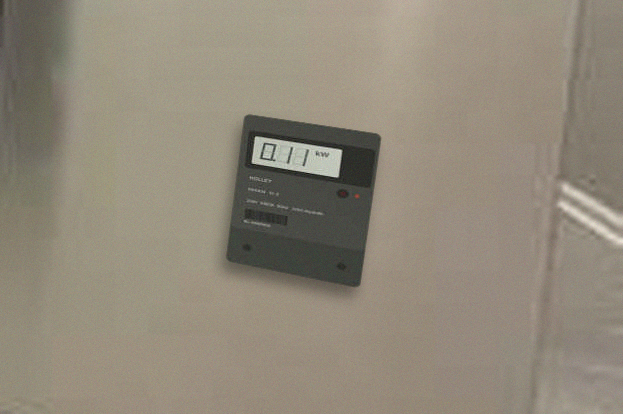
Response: **0.11** kW
